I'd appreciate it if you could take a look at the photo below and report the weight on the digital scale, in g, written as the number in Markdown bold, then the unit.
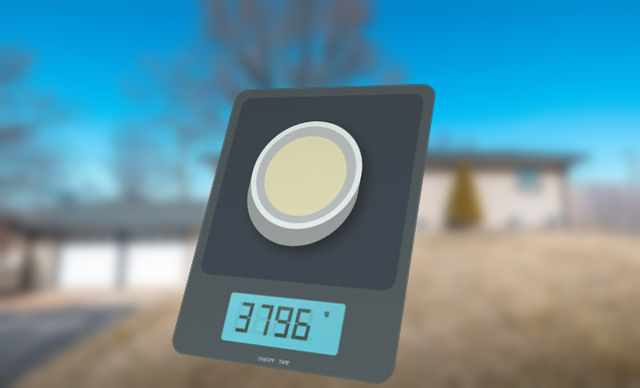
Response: **3796** g
